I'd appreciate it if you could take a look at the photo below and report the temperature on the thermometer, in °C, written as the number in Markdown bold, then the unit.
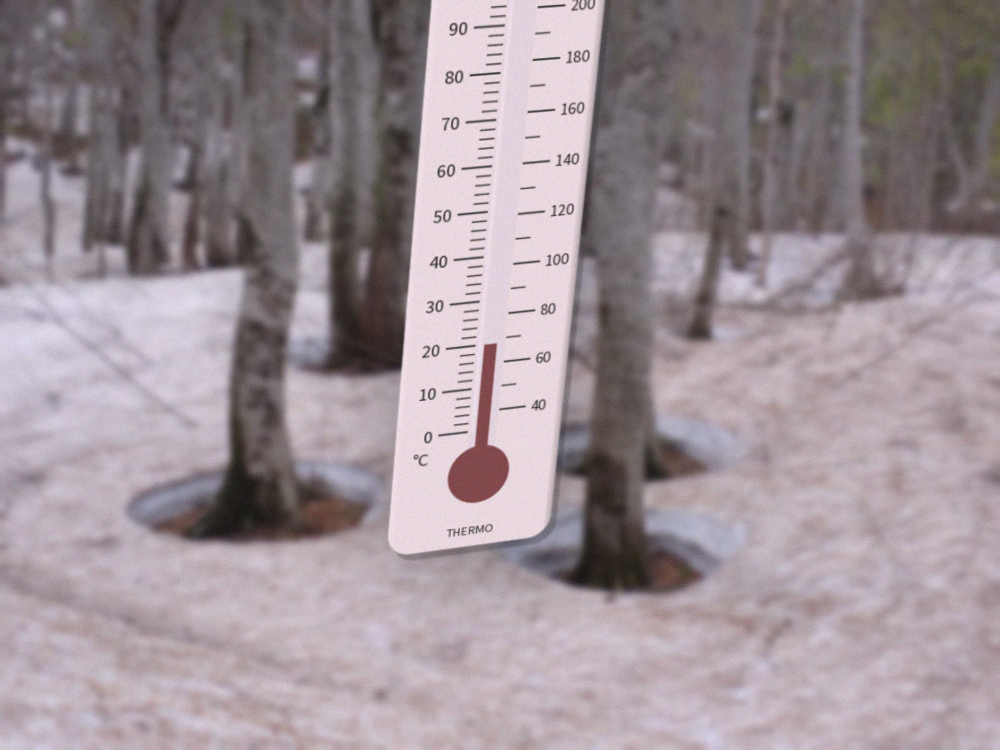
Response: **20** °C
